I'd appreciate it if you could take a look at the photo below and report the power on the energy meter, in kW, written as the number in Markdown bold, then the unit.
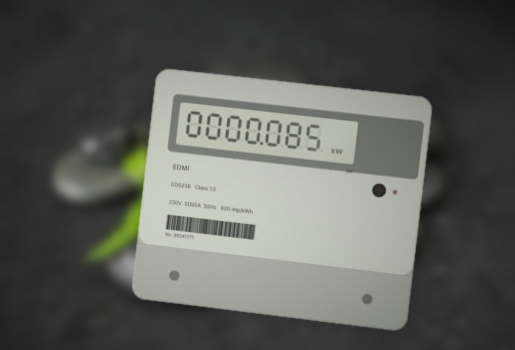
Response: **0.085** kW
